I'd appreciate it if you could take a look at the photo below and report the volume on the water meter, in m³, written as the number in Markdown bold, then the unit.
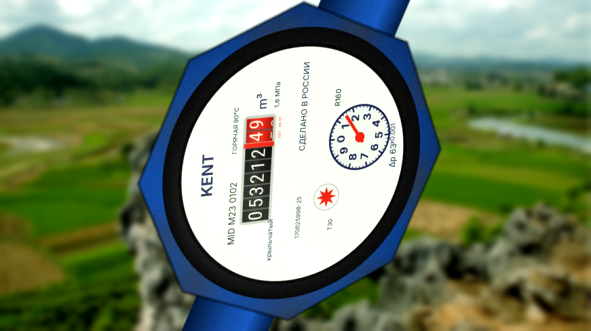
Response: **53212.491** m³
